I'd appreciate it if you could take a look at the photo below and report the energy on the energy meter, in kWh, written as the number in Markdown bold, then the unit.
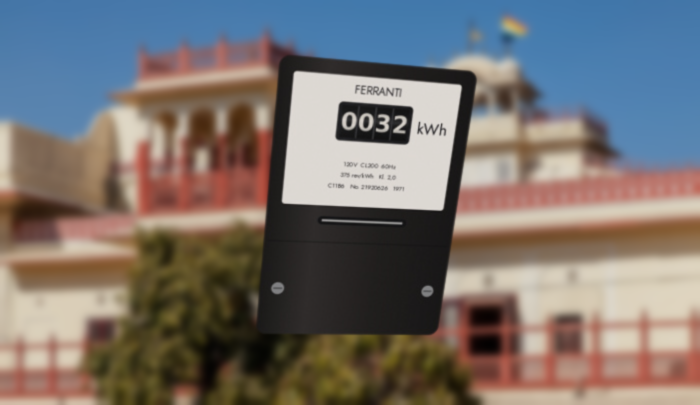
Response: **32** kWh
